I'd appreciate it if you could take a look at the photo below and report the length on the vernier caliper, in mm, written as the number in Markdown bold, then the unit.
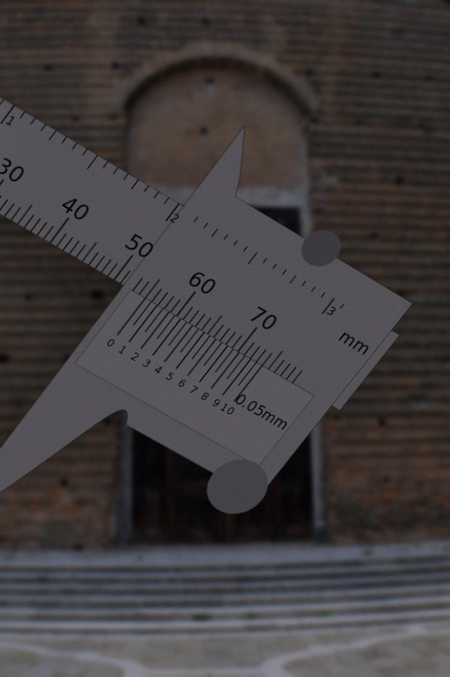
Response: **55.0** mm
